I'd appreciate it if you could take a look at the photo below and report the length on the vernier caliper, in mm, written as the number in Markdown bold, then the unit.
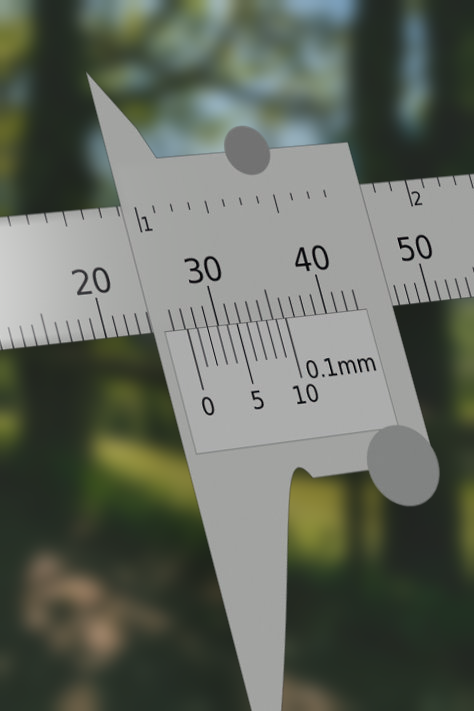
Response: **27.2** mm
